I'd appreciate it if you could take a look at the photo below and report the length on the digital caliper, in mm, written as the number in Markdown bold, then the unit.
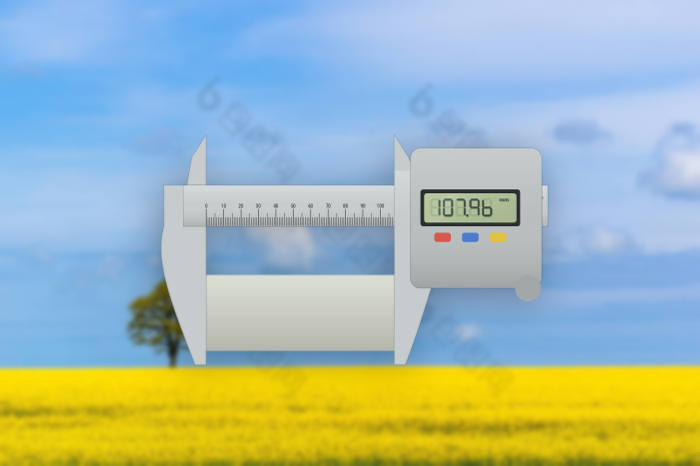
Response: **107.96** mm
